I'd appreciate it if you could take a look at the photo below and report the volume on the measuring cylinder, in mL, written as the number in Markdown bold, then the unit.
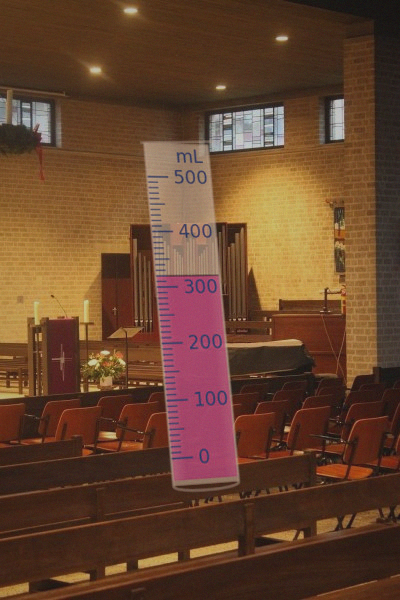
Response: **320** mL
